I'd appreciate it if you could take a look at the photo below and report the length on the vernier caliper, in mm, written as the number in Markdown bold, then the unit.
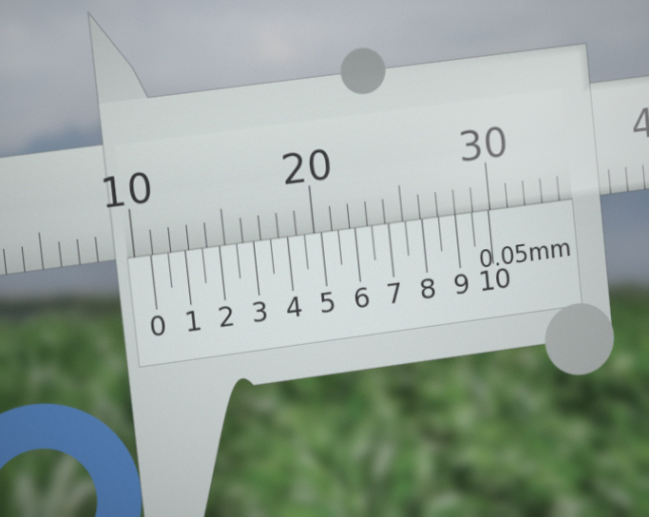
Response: **10.9** mm
